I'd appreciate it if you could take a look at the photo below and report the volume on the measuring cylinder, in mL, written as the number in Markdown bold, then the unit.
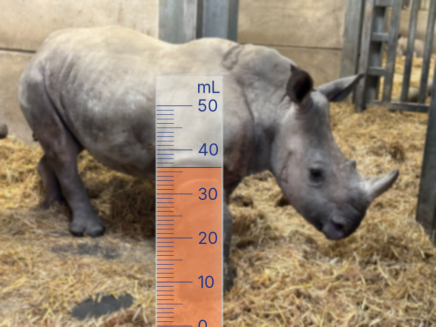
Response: **36** mL
